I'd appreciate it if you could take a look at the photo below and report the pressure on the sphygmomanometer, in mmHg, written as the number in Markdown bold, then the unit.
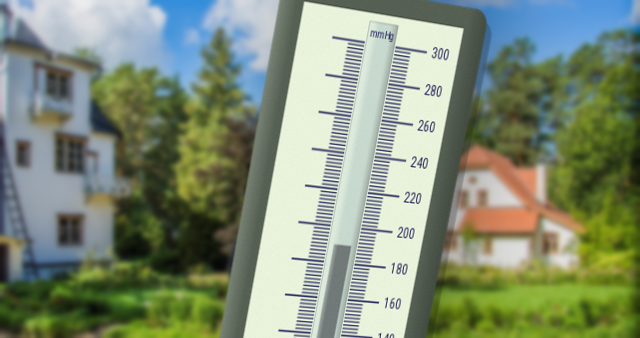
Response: **190** mmHg
